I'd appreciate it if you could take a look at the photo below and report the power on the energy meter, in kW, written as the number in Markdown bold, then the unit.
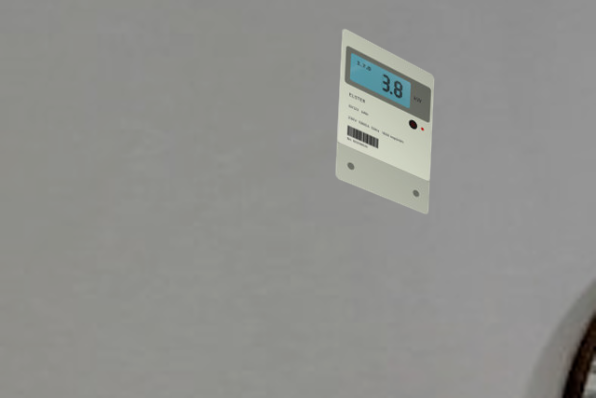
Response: **3.8** kW
